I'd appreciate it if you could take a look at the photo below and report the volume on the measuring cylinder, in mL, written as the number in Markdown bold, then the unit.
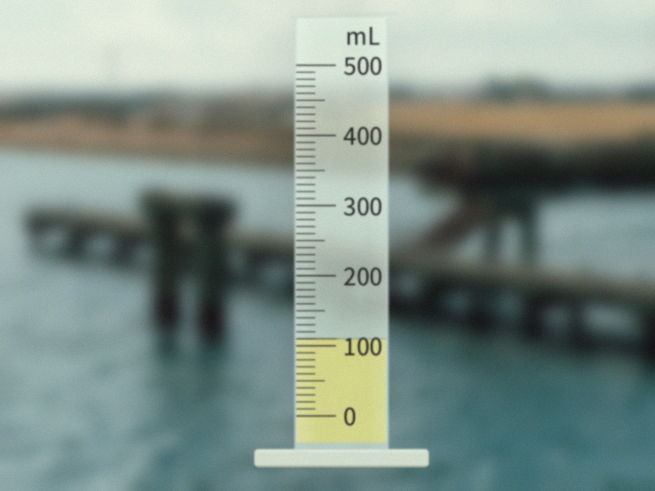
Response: **110** mL
